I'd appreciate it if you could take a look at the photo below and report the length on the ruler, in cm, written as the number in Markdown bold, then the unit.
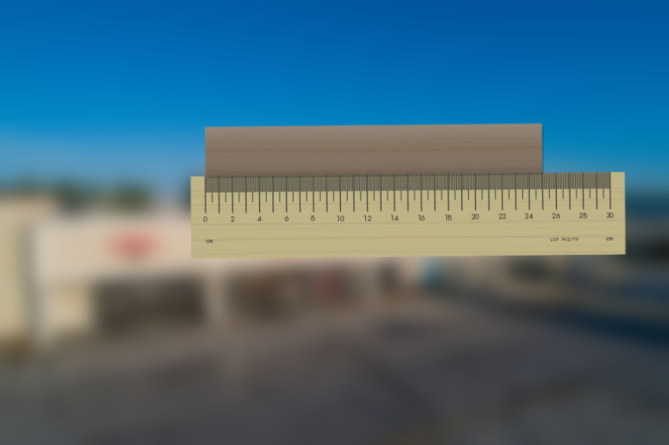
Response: **25** cm
